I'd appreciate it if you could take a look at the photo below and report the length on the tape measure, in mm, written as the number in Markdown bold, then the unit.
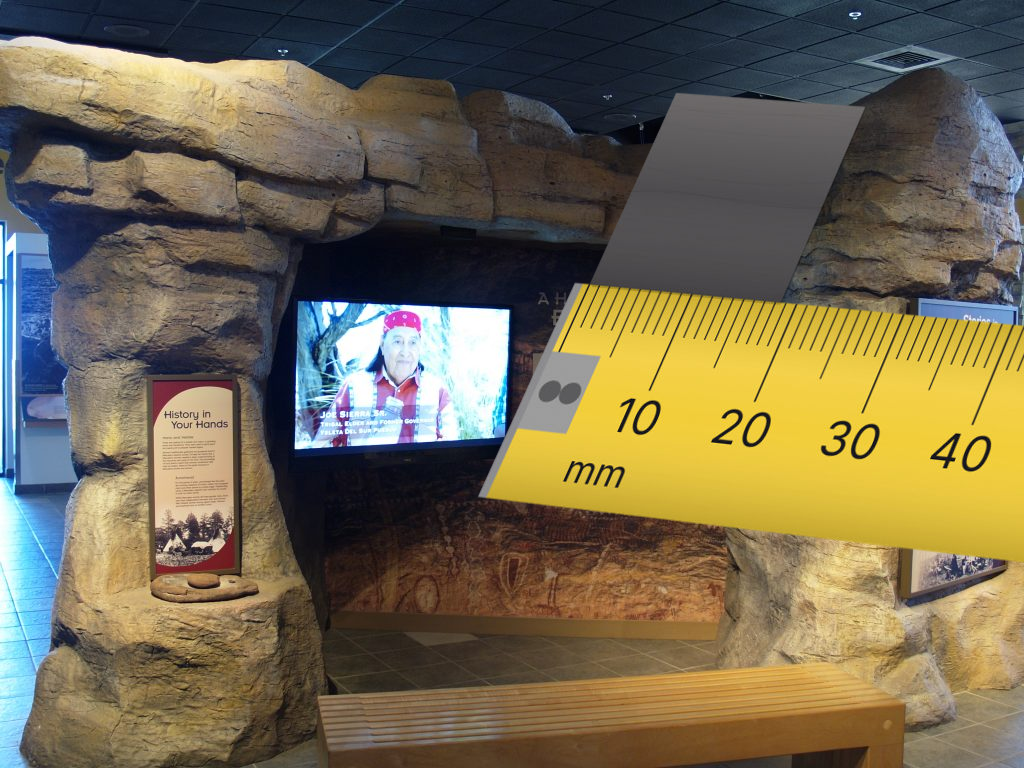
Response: **18.5** mm
